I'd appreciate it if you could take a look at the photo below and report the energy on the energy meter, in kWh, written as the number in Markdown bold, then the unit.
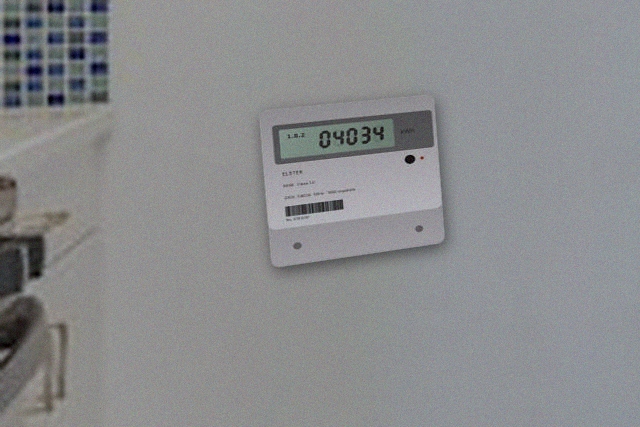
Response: **4034** kWh
